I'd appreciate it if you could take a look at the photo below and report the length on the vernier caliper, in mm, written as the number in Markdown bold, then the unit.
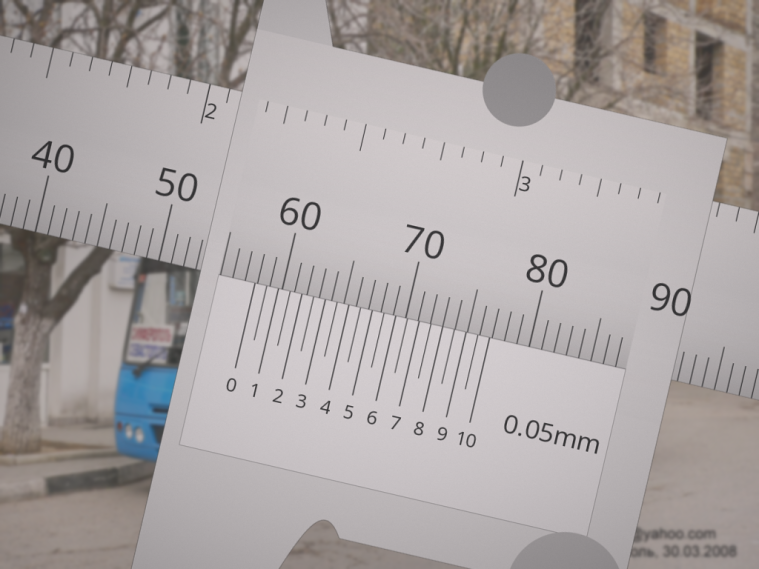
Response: **57.8** mm
